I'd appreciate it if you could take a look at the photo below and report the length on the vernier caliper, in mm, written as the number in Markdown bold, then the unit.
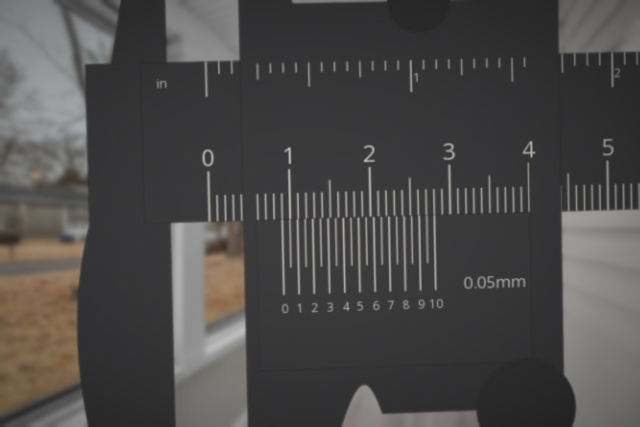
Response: **9.0** mm
